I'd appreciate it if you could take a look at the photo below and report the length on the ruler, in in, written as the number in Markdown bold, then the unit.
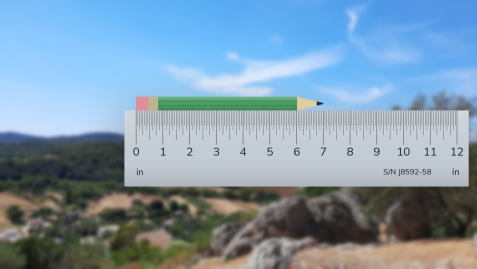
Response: **7** in
